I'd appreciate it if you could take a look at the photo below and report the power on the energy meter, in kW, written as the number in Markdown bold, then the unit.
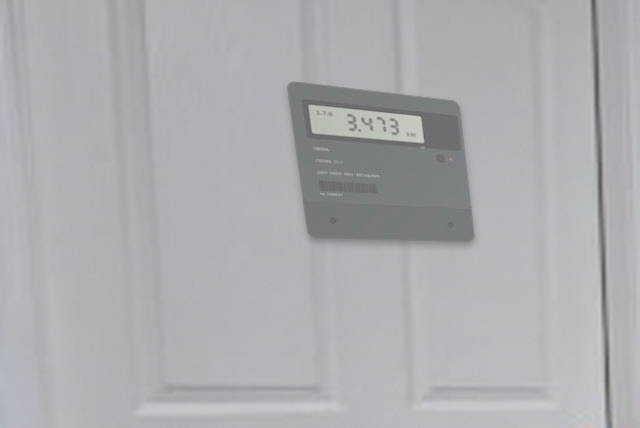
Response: **3.473** kW
